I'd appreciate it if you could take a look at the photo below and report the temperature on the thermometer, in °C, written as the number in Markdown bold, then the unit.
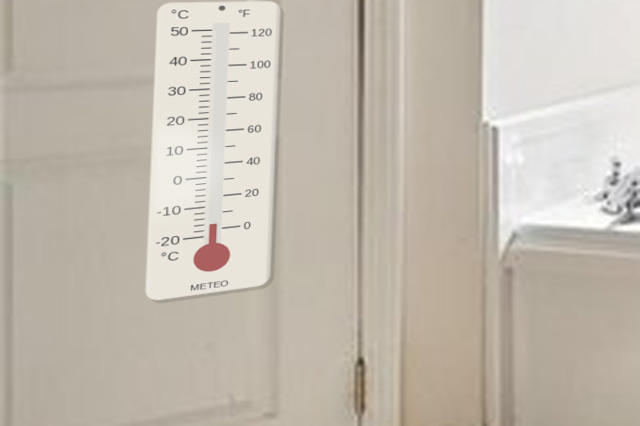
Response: **-16** °C
